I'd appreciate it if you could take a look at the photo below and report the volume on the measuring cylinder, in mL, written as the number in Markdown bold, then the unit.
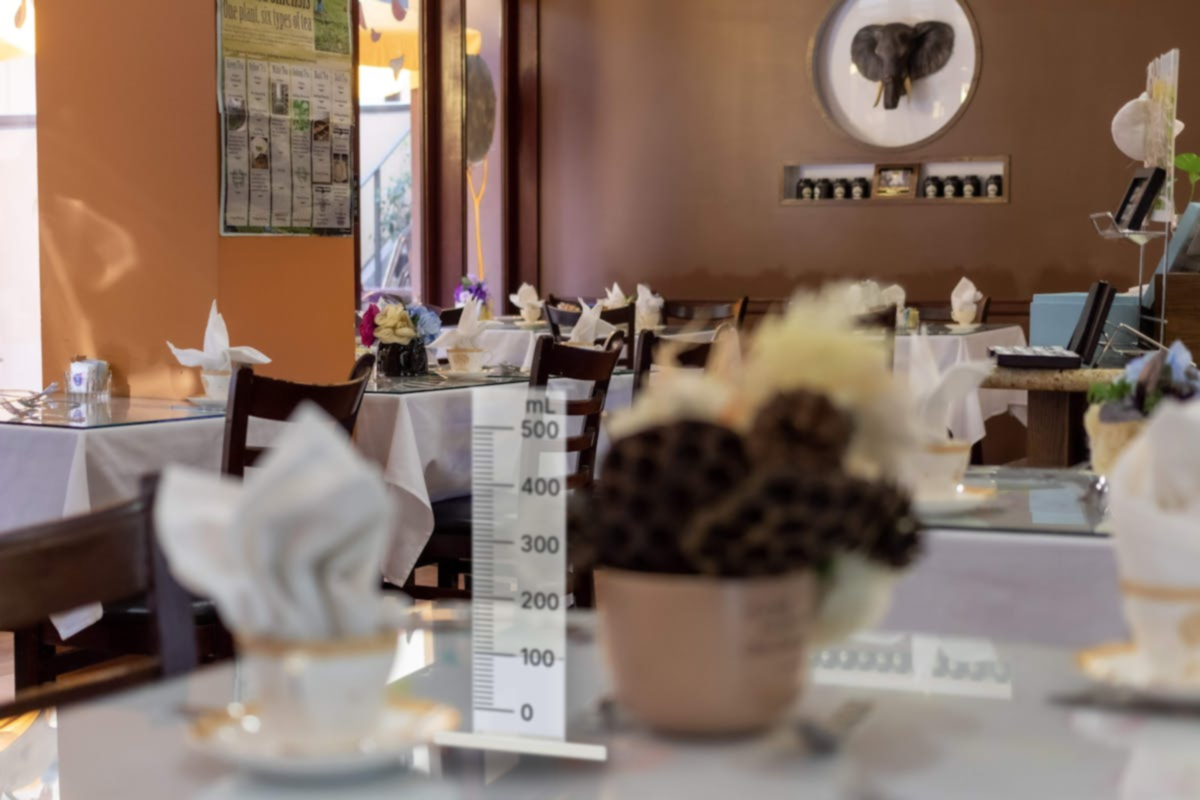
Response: **100** mL
